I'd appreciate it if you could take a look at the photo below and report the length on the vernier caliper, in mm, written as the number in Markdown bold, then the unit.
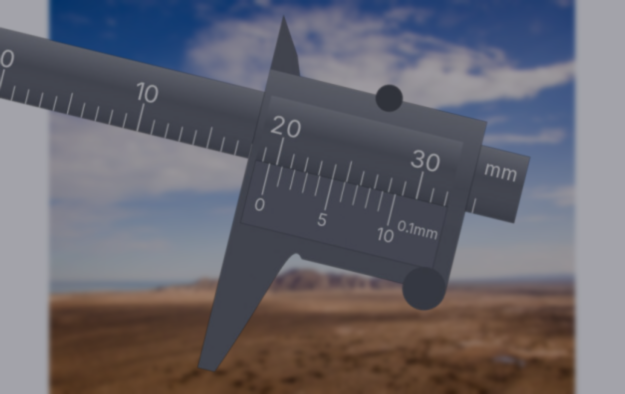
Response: **19.5** mm
